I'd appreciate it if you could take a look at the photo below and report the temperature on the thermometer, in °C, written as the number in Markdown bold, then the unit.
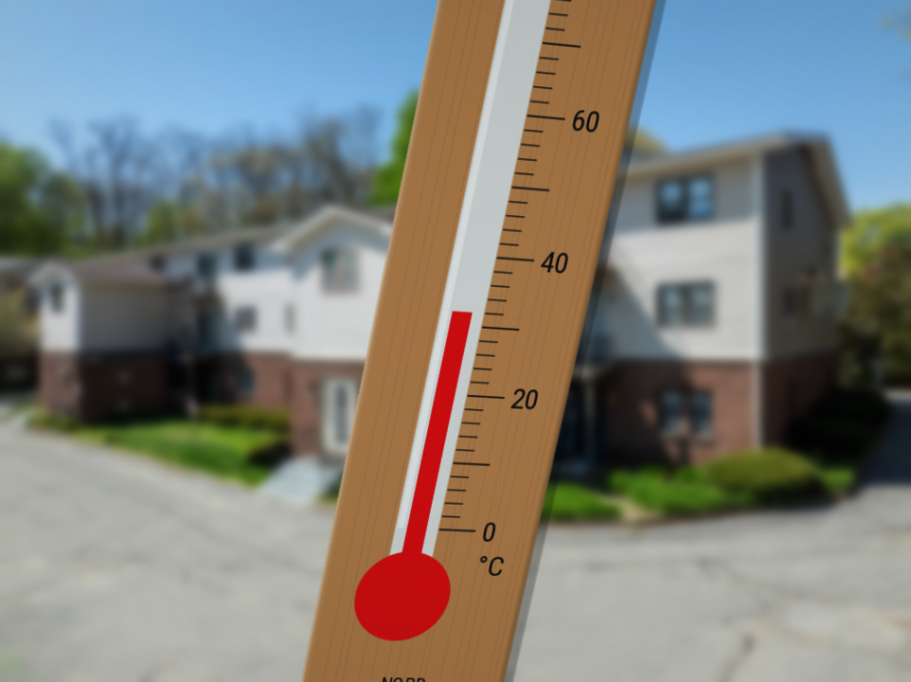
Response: **32** °C
